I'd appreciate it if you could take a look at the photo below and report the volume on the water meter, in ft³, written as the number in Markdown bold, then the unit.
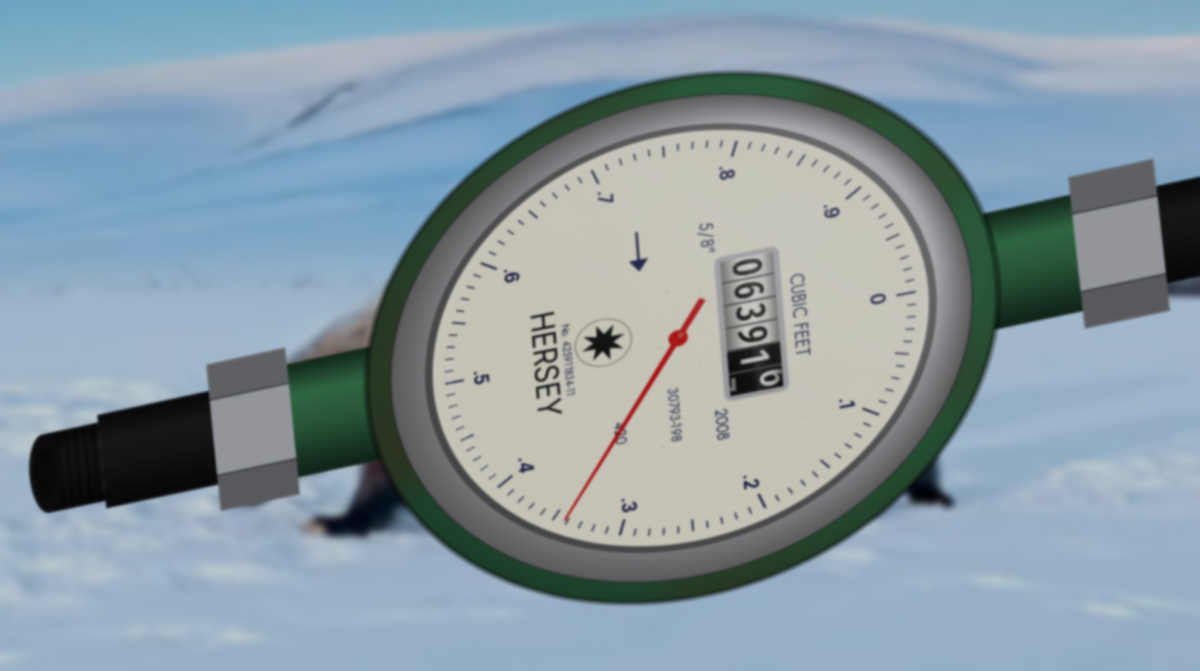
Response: **63916.34** ft³
